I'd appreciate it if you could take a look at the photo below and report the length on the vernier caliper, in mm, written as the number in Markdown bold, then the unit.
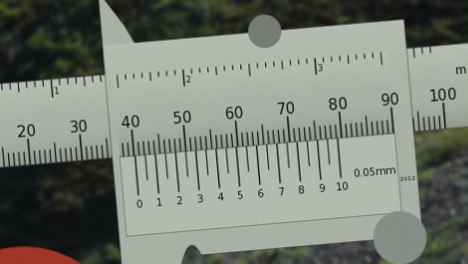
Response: **40.2** mm
